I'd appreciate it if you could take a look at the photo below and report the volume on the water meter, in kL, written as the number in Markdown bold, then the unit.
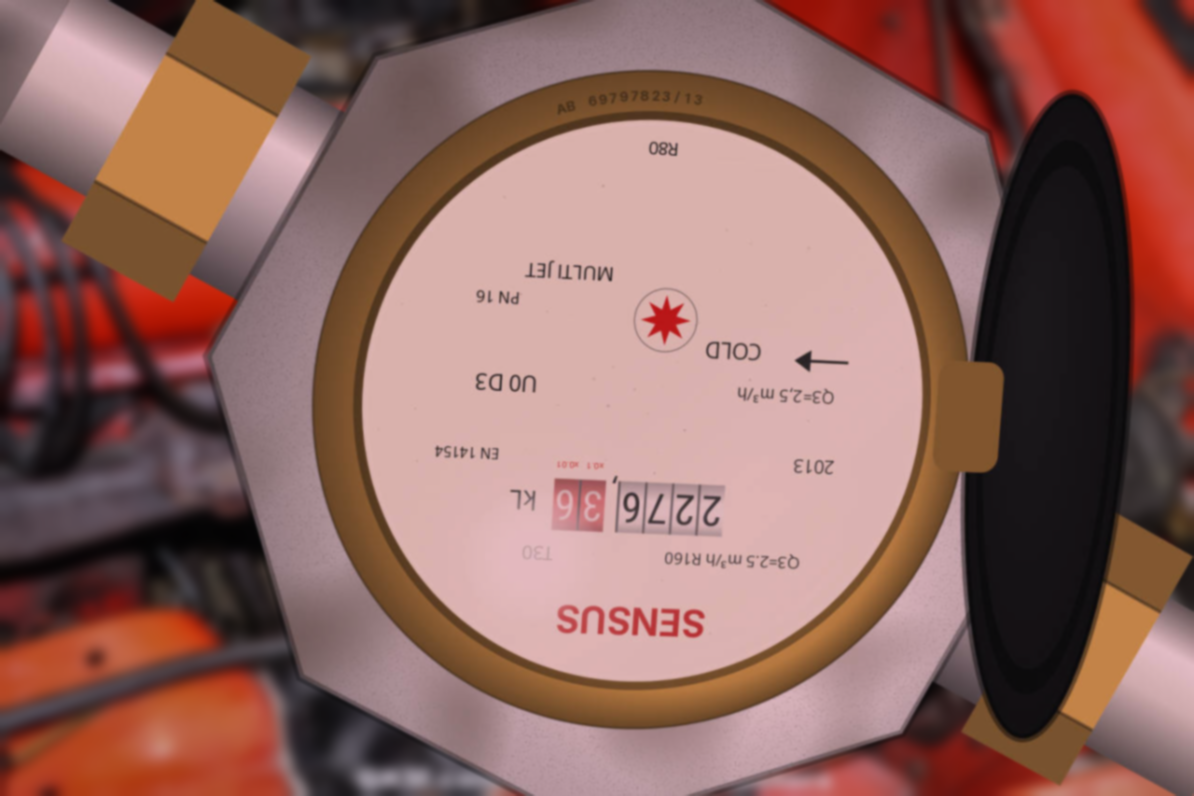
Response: **2276.36** kL
